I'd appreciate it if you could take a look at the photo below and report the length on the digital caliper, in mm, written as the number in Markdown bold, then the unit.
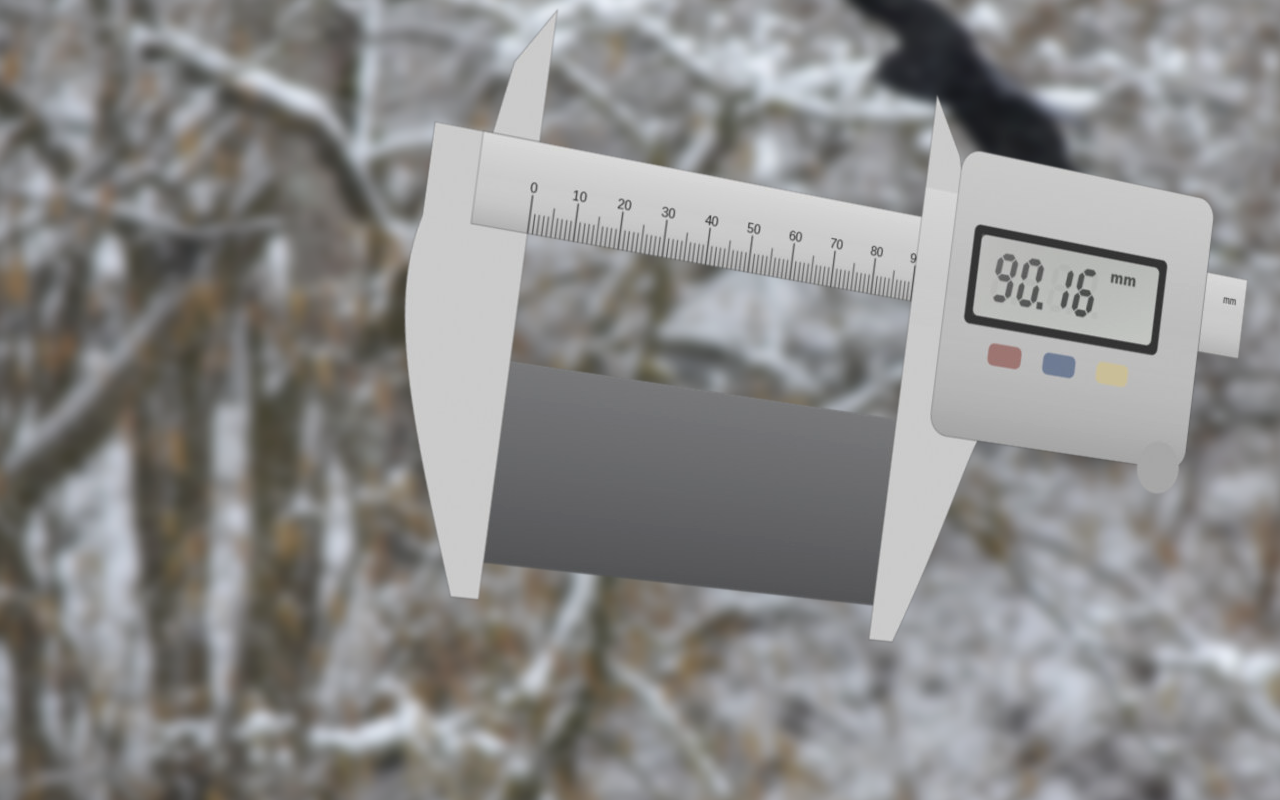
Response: **90.16** mm
